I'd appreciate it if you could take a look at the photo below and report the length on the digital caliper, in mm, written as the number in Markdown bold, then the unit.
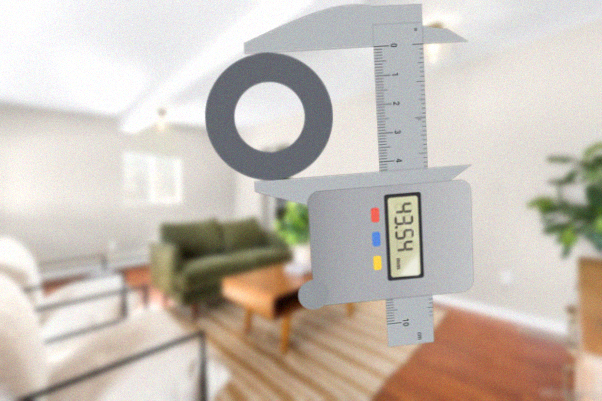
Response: **43.54** mm
